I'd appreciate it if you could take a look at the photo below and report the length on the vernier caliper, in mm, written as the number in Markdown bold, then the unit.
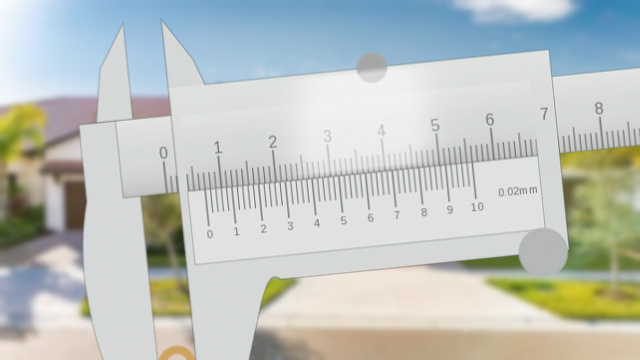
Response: **7.0** mm
